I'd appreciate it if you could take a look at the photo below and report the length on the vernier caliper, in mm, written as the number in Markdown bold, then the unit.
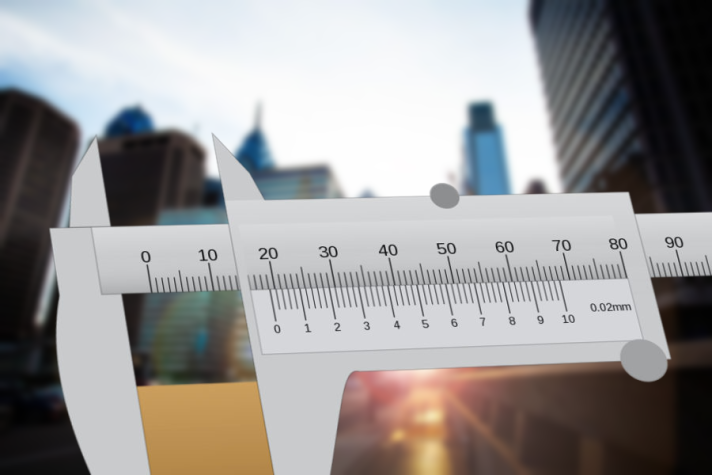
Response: **19.2** mm
